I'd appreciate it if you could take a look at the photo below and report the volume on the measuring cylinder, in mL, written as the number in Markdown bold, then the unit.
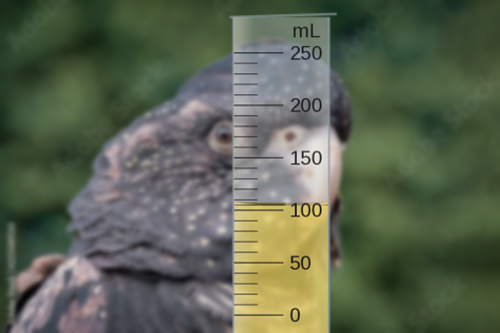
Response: **105** mL
